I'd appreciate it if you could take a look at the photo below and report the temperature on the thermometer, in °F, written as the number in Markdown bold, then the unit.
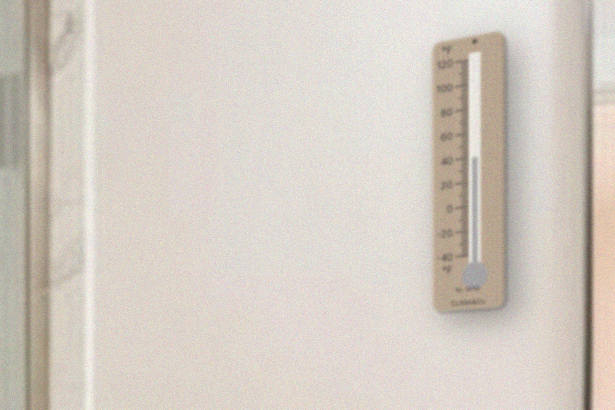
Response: **40** °F
